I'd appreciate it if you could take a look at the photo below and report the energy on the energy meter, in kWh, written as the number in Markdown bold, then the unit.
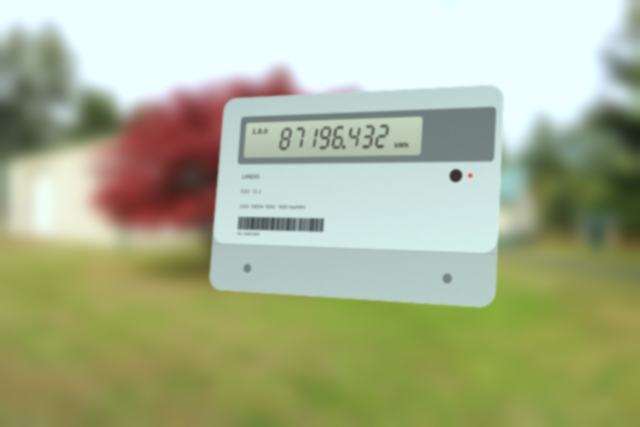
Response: **87196.432** kWh
